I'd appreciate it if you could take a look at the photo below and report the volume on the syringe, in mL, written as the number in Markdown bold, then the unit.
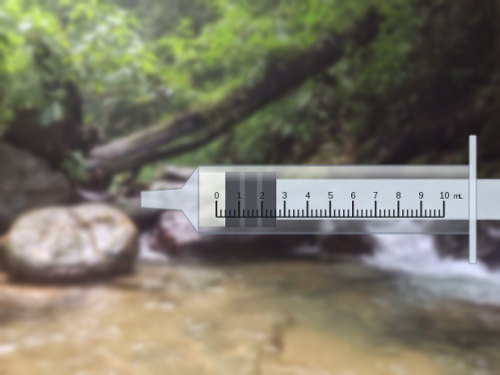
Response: **0.4** mL
